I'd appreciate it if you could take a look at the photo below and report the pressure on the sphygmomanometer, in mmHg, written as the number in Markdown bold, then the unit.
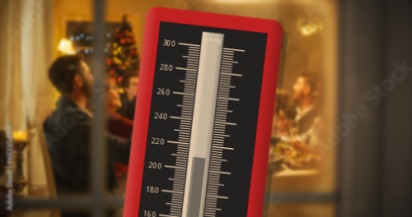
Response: **210** mmHg
